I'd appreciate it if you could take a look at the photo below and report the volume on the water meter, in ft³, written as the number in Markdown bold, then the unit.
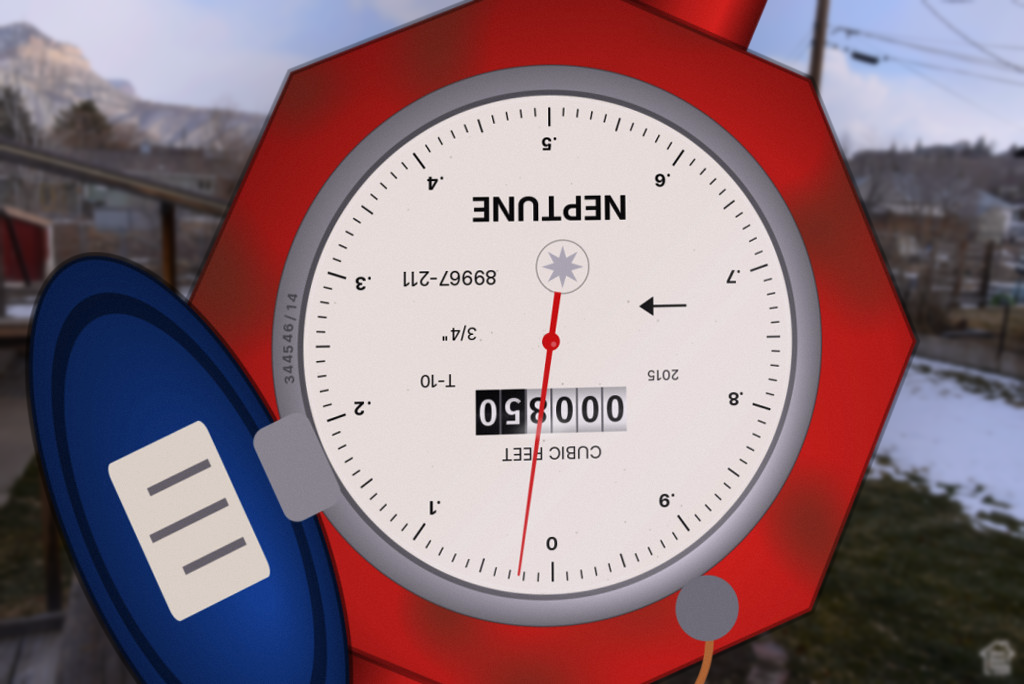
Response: **850.02** ft³
